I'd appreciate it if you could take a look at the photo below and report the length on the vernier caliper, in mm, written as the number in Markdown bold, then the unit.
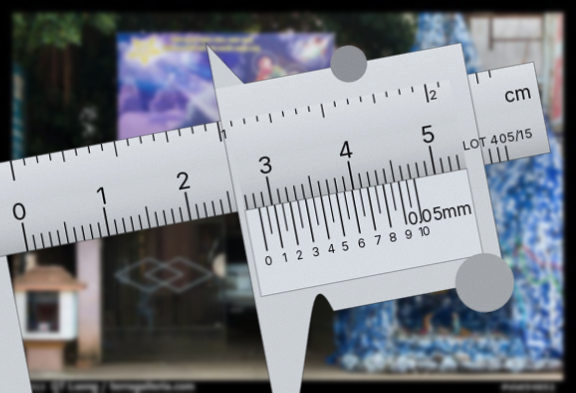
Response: **28.4** mm
